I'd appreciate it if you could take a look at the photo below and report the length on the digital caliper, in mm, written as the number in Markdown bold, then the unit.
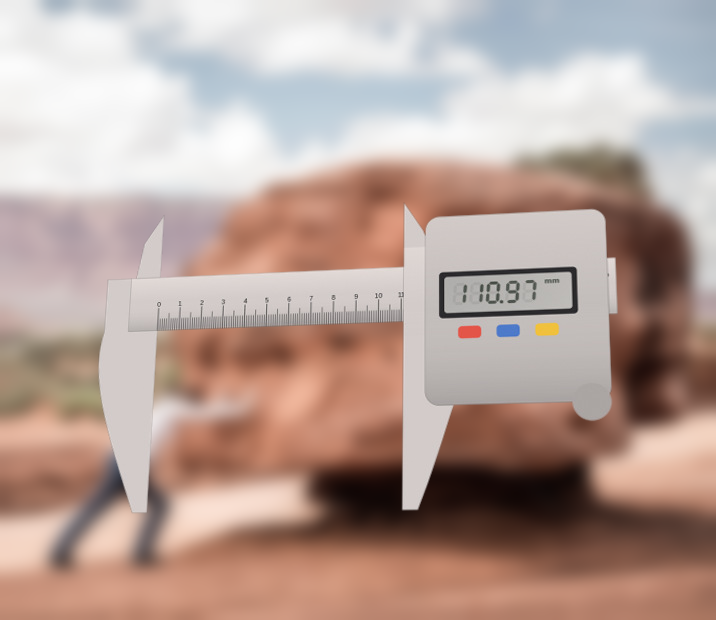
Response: **110.97** mm
